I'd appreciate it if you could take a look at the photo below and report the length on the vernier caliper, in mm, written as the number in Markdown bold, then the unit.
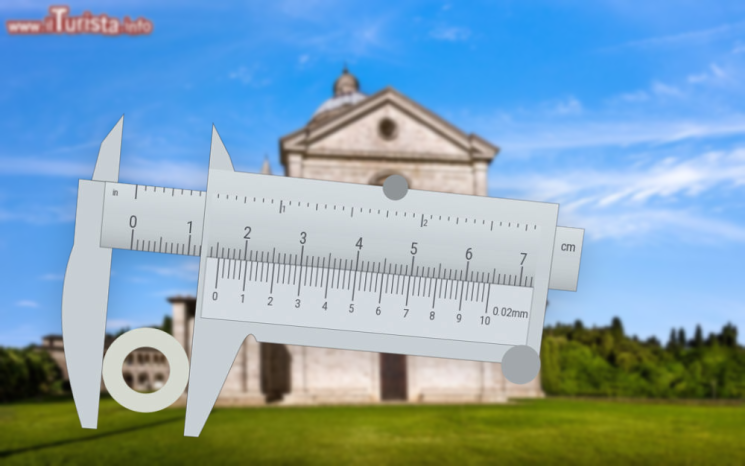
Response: **15.4** mm
